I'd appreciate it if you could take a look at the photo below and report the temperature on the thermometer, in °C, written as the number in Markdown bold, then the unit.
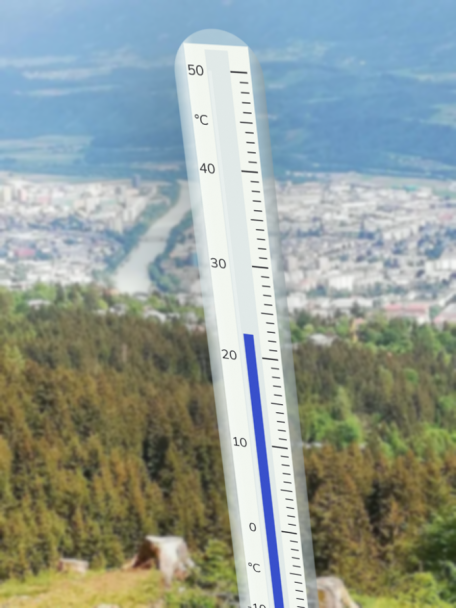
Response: **22.5** °C
